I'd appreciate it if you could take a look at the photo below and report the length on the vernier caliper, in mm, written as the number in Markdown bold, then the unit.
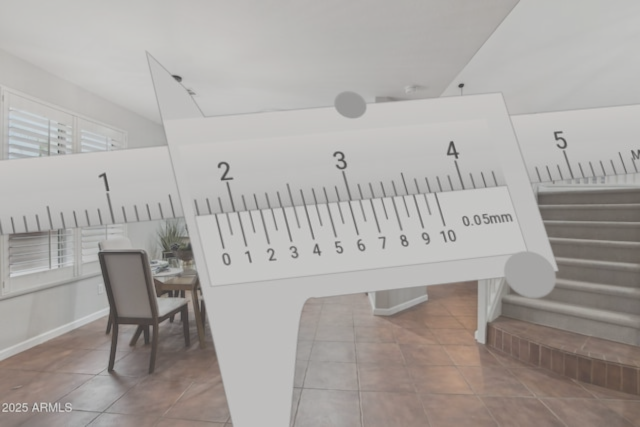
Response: **18.4** mm
